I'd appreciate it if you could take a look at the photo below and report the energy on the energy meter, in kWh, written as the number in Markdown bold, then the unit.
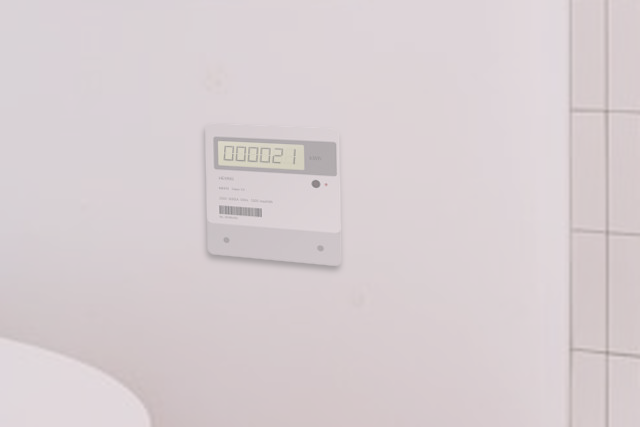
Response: **21** kWh
